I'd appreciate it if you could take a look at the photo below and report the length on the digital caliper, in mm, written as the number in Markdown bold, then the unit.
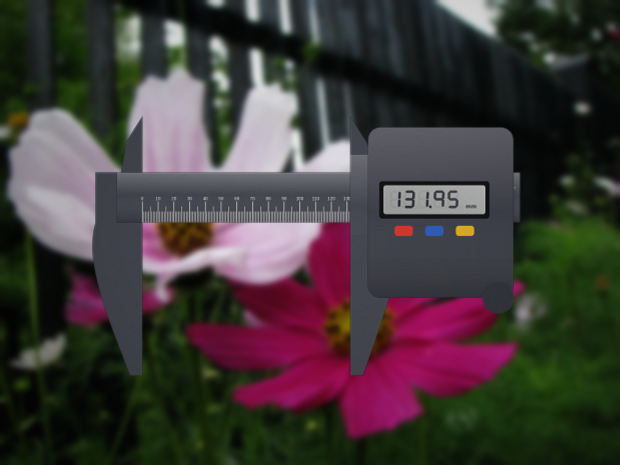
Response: **131.95** mm
